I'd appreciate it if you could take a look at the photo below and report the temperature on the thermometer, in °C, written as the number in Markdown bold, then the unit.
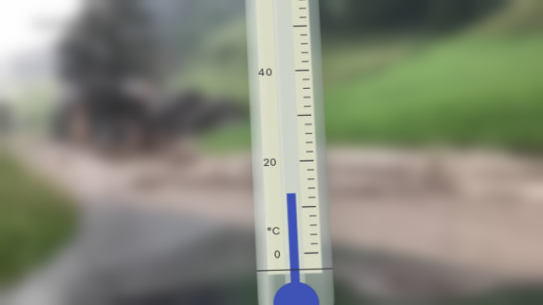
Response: **13** °C
